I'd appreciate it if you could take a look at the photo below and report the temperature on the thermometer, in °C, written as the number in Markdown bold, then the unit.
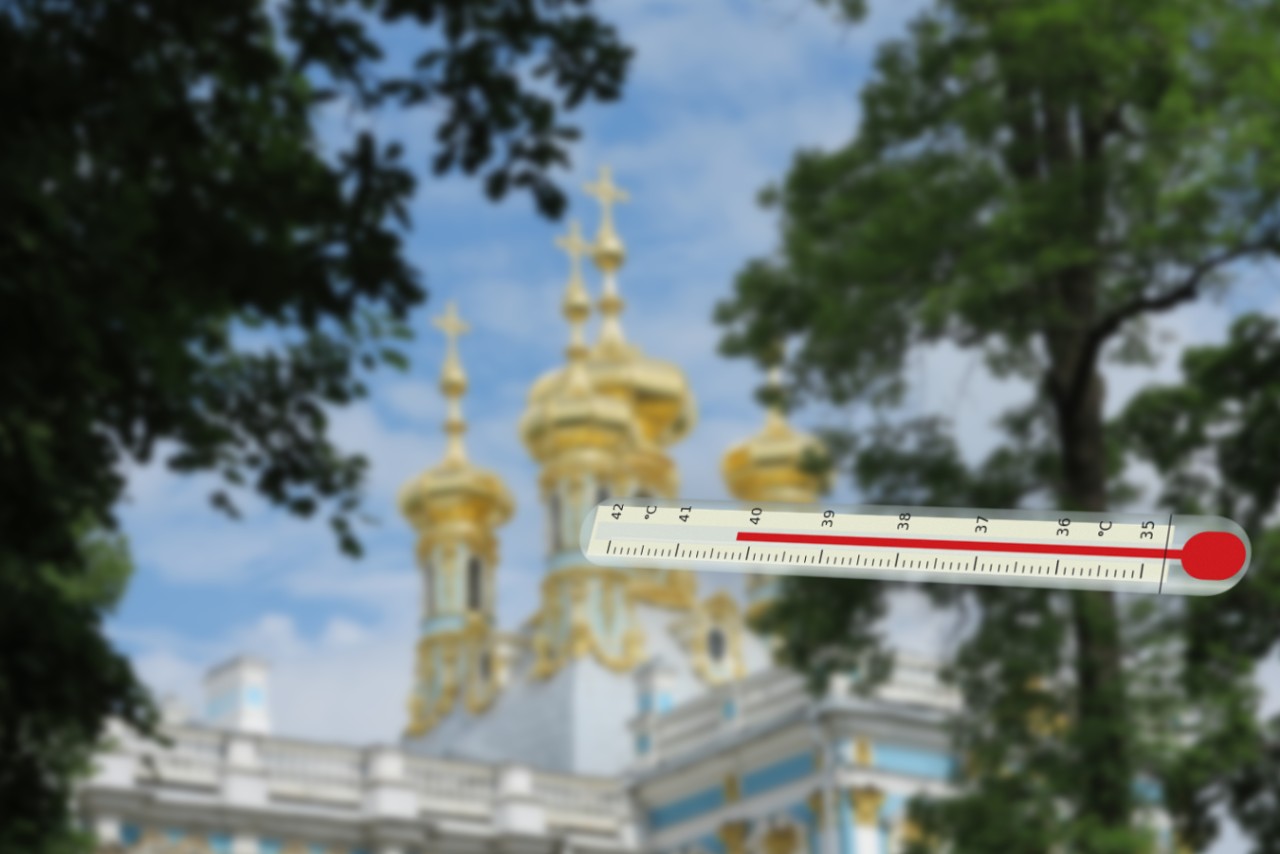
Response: **40.2** °C
